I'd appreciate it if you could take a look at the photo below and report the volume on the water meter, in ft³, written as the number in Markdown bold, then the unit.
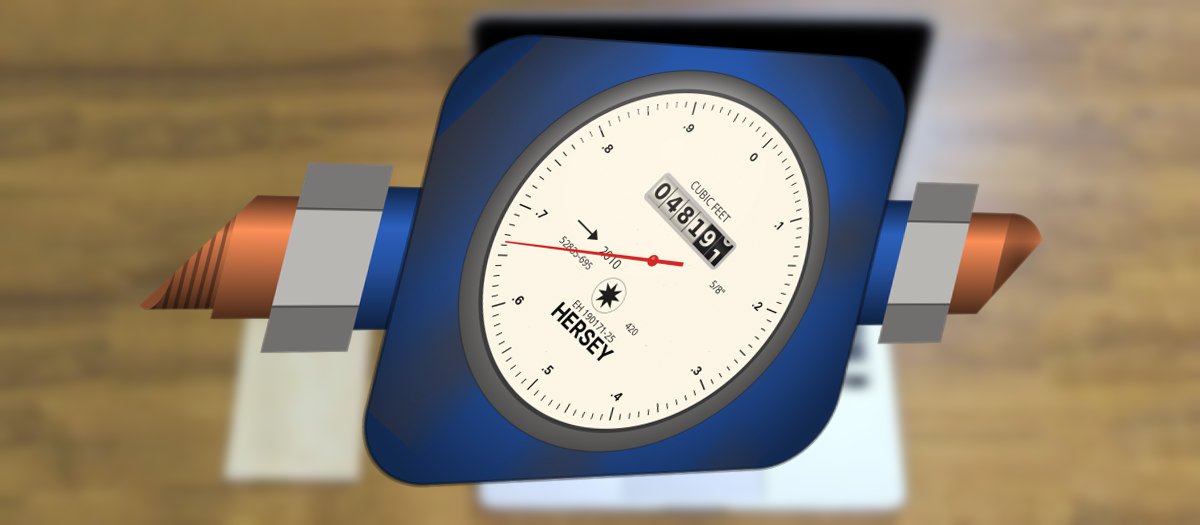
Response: **48190.66** ft³
